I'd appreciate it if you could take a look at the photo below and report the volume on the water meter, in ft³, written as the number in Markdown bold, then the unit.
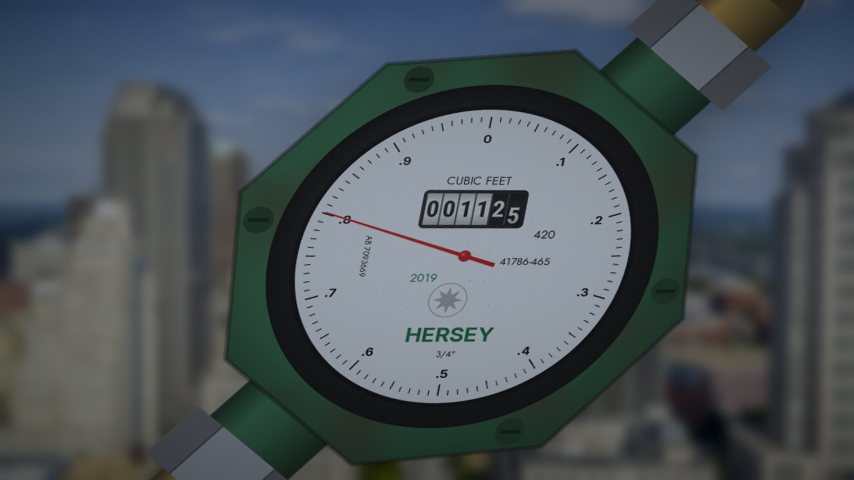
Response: **1124.80** ft³
